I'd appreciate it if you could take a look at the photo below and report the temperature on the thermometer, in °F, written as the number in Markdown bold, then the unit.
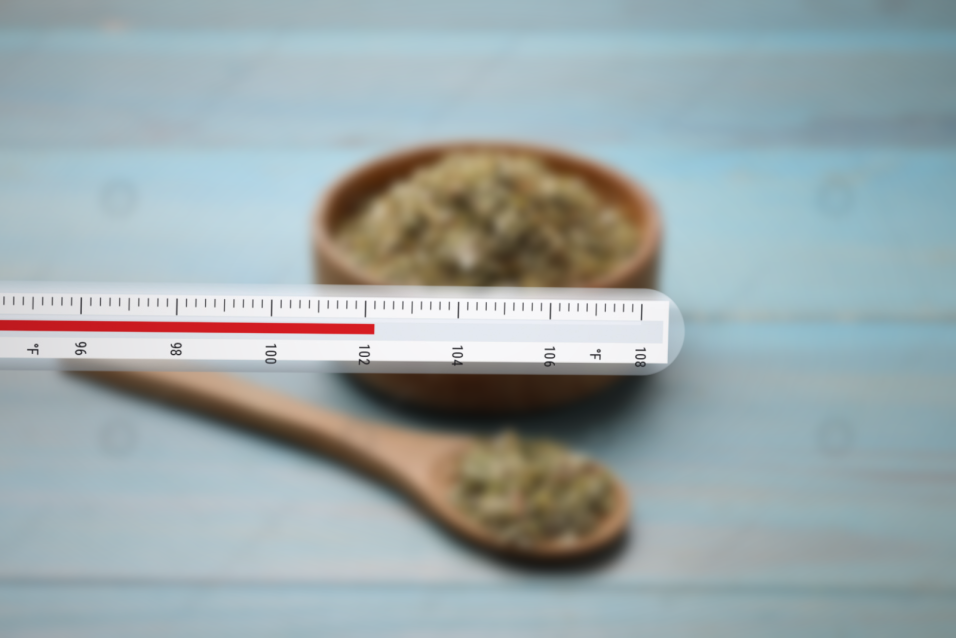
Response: **102.2** °F
